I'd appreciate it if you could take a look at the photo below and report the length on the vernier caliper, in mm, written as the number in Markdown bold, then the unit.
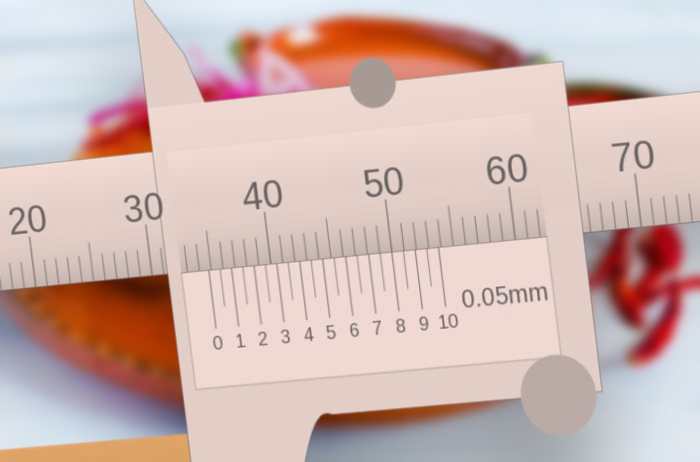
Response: **34.8** mm
